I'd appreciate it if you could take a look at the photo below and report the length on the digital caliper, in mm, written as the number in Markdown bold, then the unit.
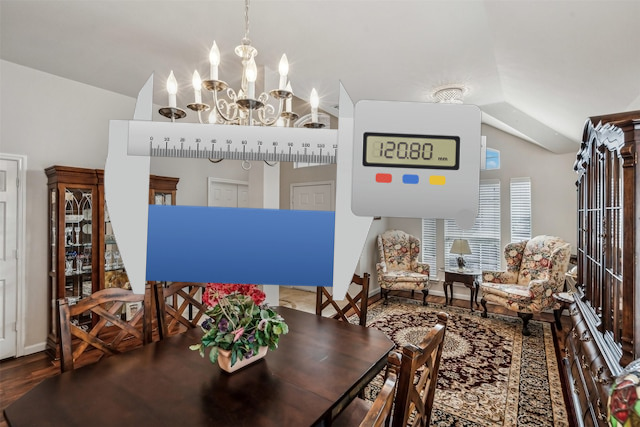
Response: **120.80** mm
